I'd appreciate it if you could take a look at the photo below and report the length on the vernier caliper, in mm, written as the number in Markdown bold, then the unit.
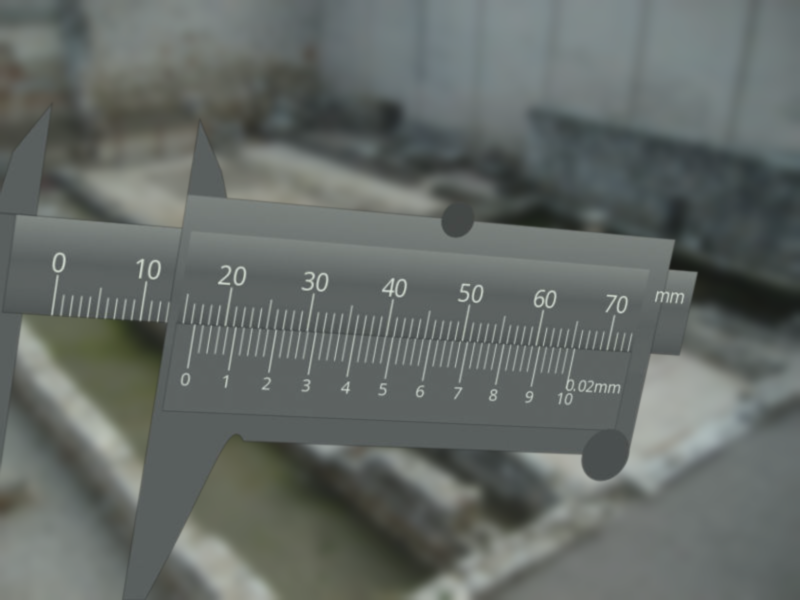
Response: **16.4** mm
